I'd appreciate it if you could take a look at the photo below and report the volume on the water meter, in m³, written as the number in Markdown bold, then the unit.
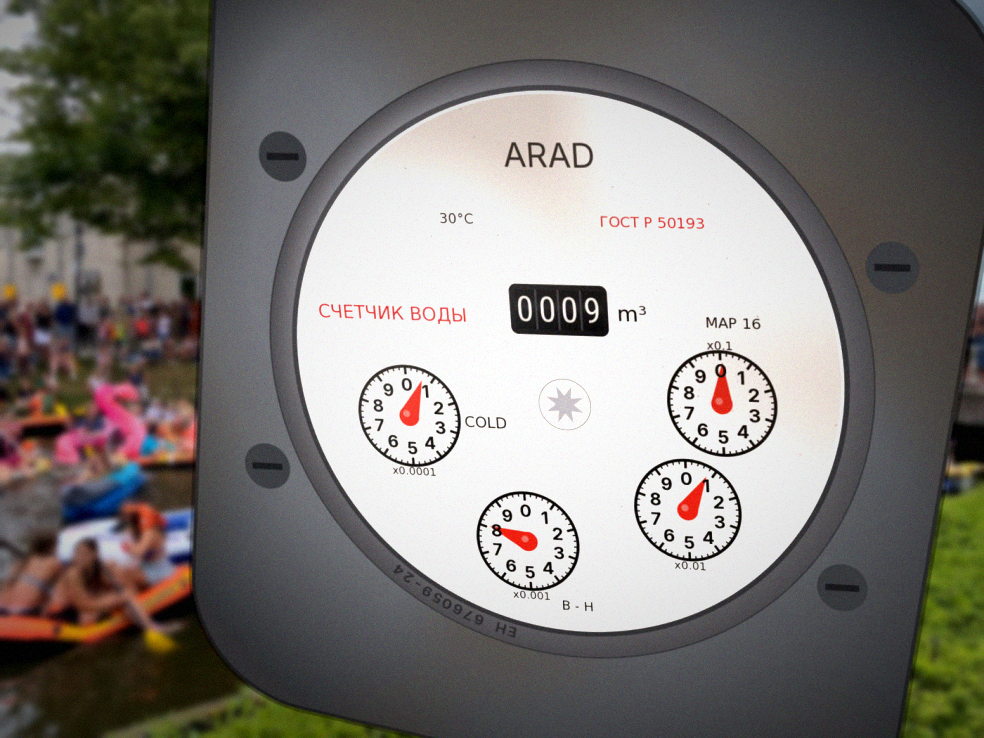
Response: **9.0080** m³
